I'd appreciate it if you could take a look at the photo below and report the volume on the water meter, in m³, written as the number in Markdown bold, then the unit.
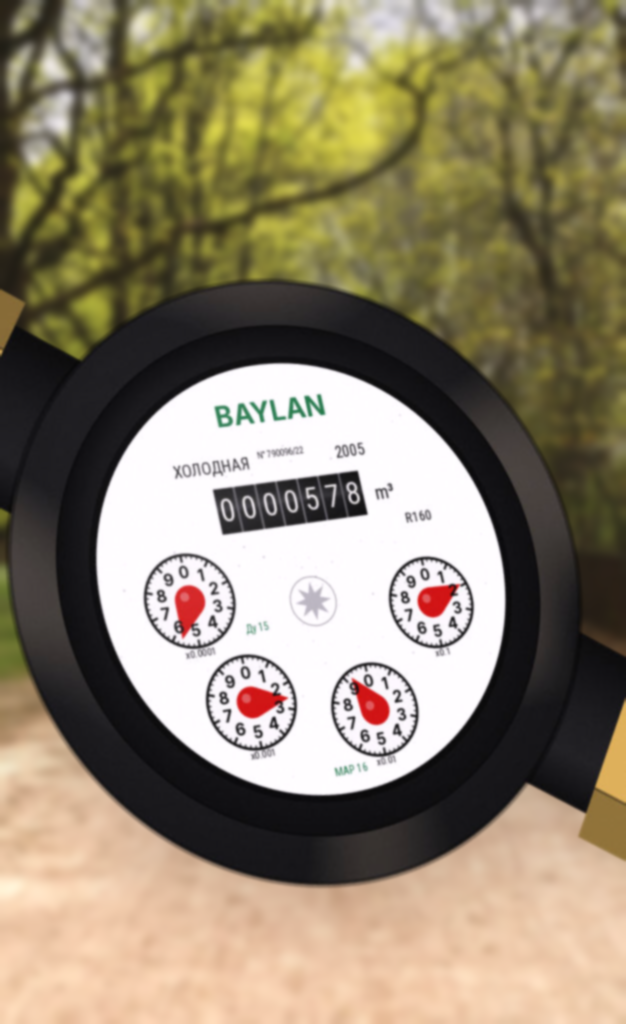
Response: **578.1925** m³
